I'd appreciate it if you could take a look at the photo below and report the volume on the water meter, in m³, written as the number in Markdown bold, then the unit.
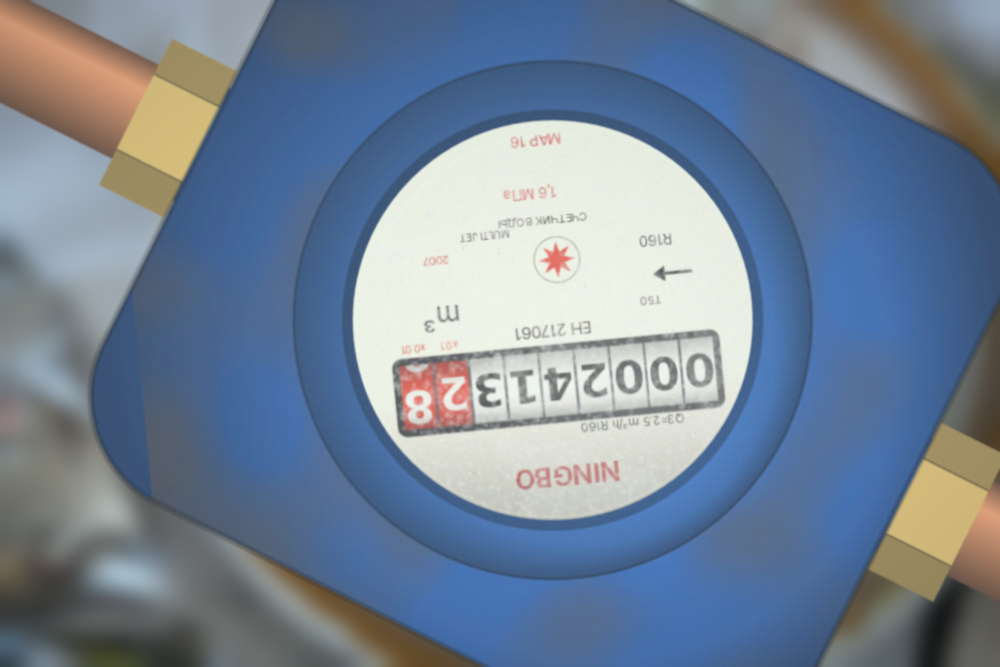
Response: **2413.28** m³
